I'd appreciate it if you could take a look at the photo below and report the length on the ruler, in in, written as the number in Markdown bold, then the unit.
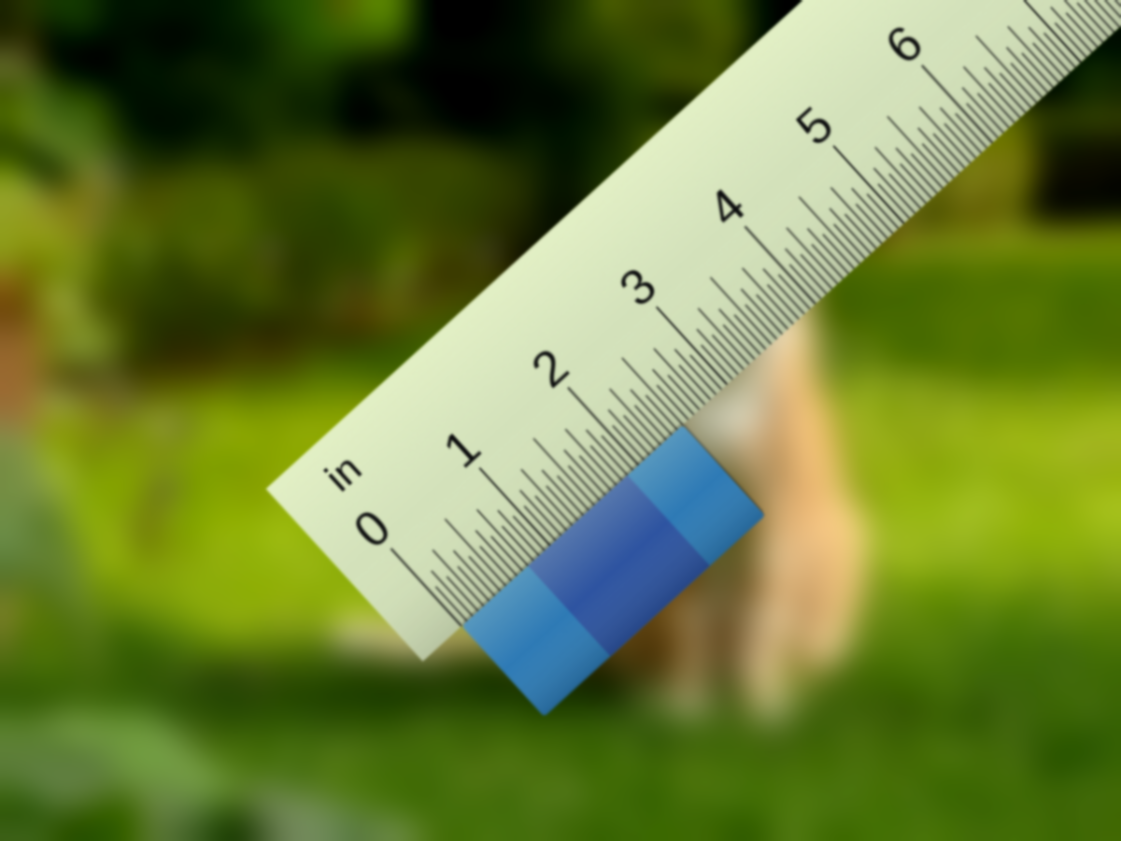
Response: **2.5** in
